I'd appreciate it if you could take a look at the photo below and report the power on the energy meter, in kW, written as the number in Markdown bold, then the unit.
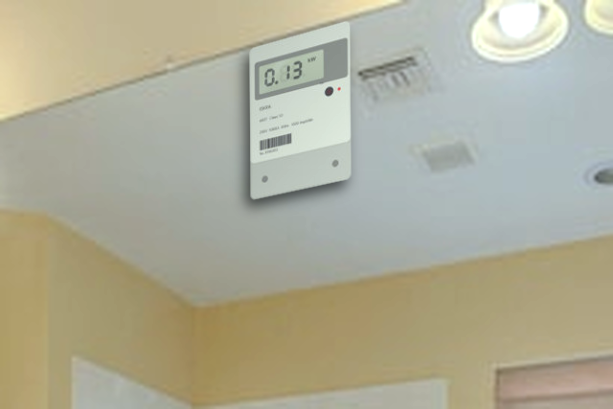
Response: **0.13** kW
